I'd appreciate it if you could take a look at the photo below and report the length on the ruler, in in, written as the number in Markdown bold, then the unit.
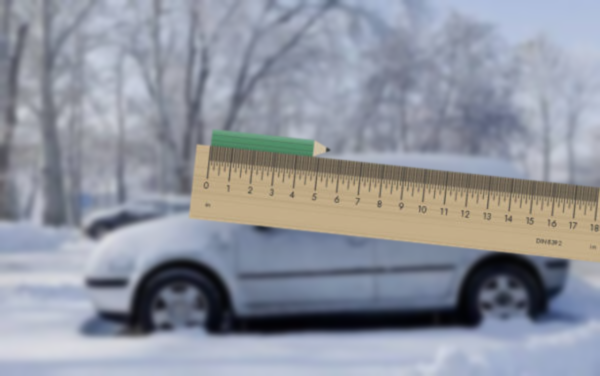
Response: **5.5** in
